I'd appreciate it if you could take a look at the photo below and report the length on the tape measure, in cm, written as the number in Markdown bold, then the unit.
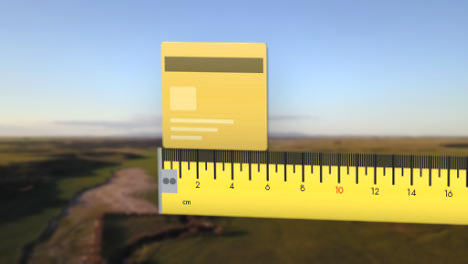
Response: **6** cm
